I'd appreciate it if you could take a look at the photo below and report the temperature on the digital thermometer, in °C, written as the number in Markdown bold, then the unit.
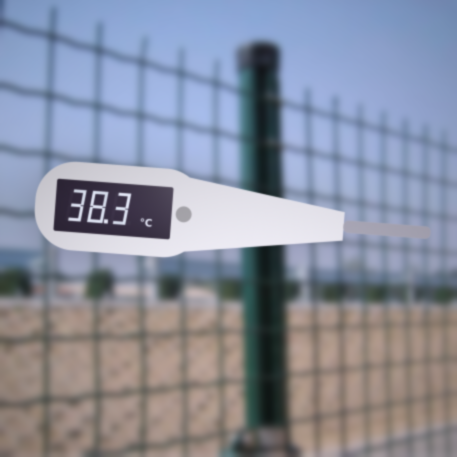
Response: **38.3** °C
